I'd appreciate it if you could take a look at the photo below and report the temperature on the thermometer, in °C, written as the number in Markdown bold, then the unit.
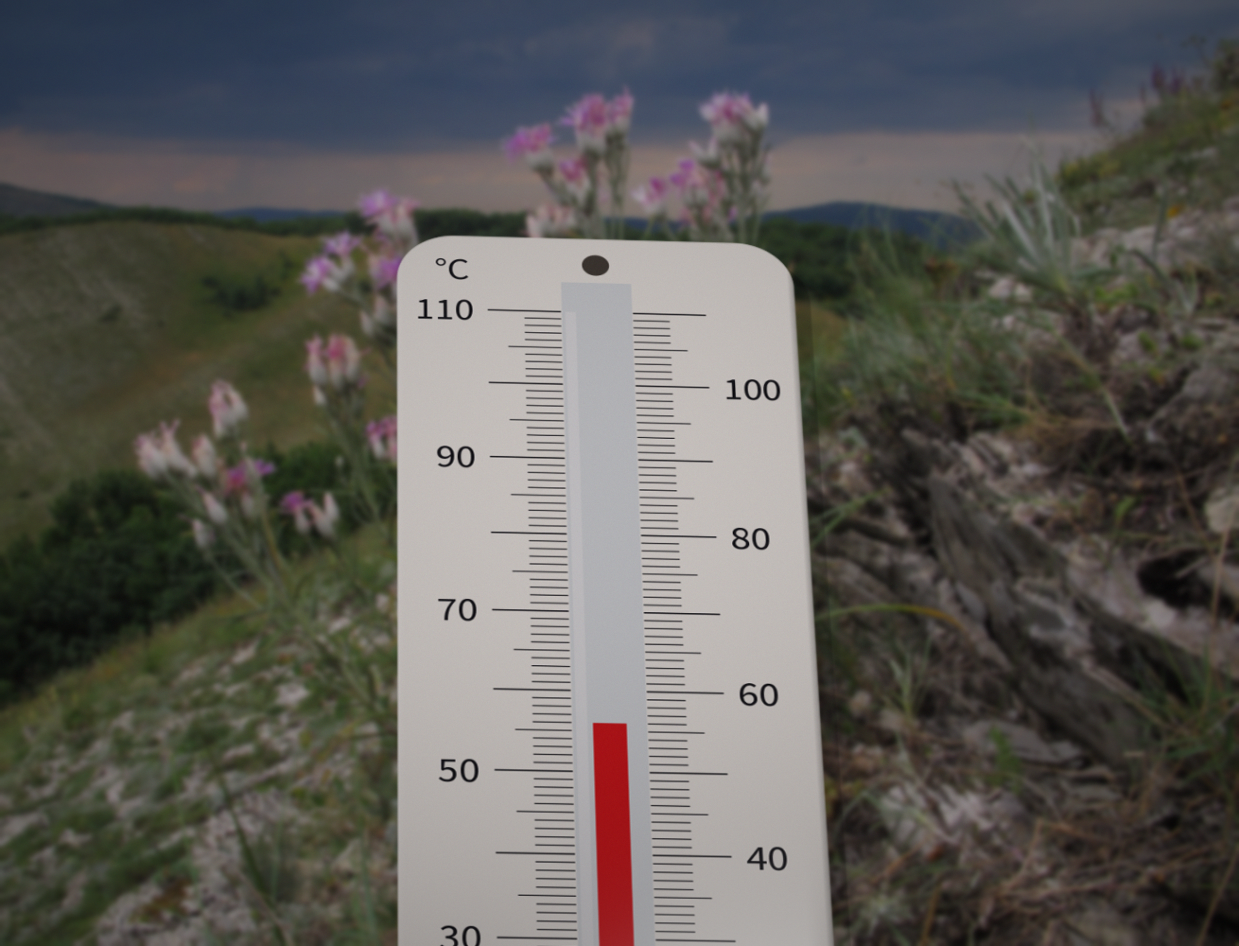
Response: **56** °C
